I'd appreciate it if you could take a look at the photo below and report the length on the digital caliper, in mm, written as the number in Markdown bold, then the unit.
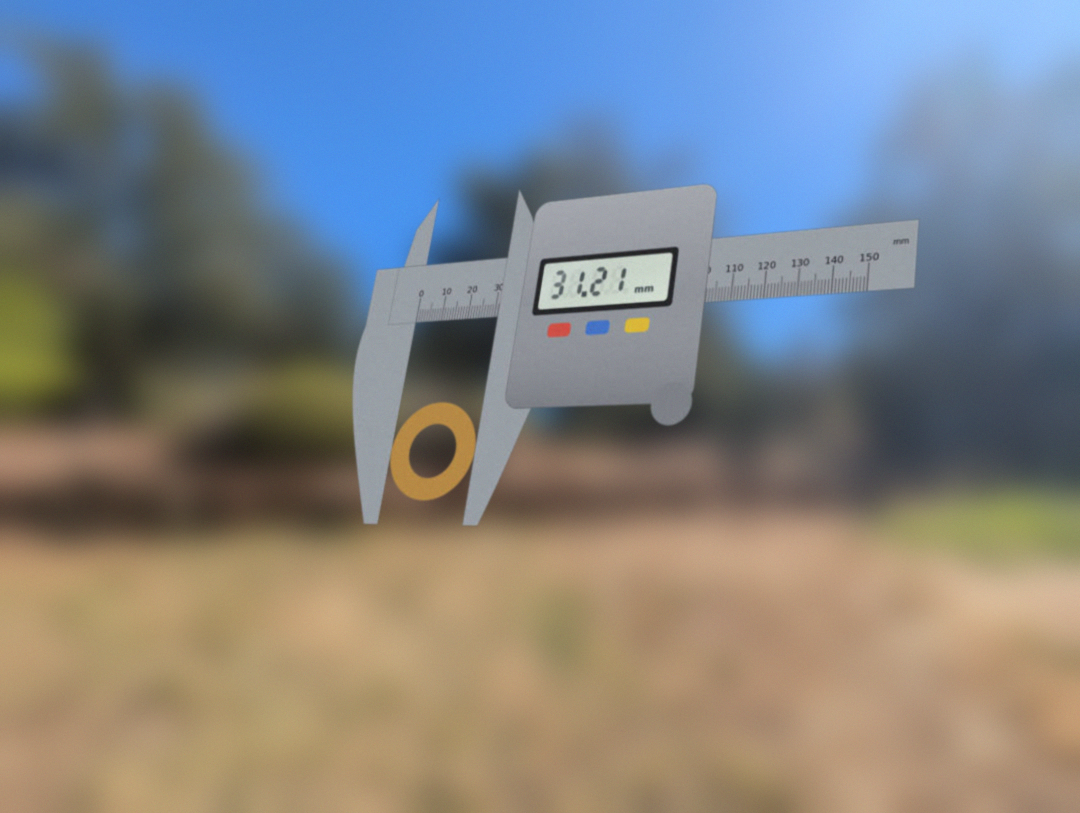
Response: **31.21** mm
